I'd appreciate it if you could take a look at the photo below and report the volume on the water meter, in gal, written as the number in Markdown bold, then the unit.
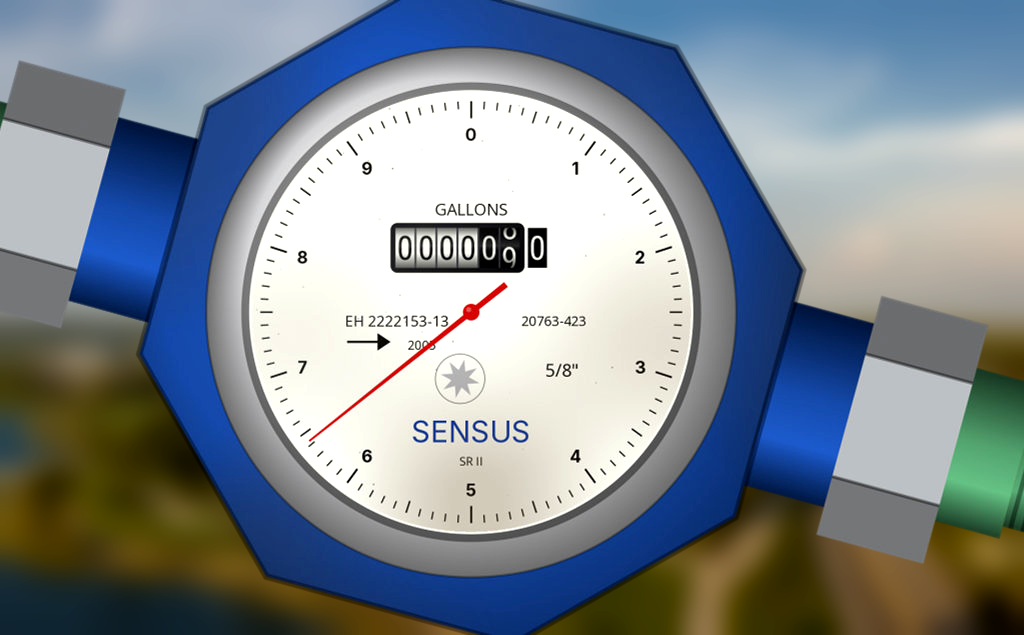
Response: **86.4** gal
